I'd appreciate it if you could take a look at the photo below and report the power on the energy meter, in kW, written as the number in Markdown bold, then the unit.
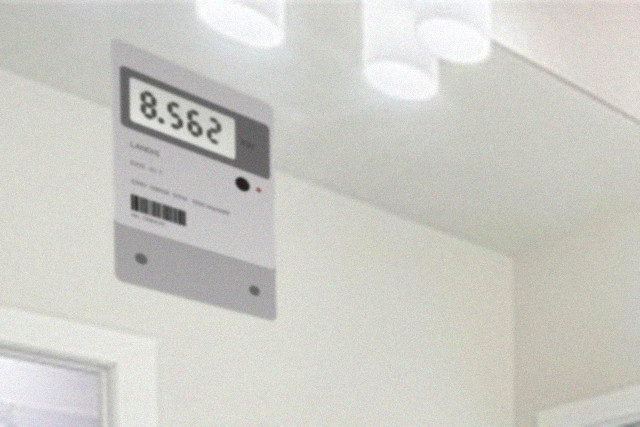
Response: **8.562** kW
